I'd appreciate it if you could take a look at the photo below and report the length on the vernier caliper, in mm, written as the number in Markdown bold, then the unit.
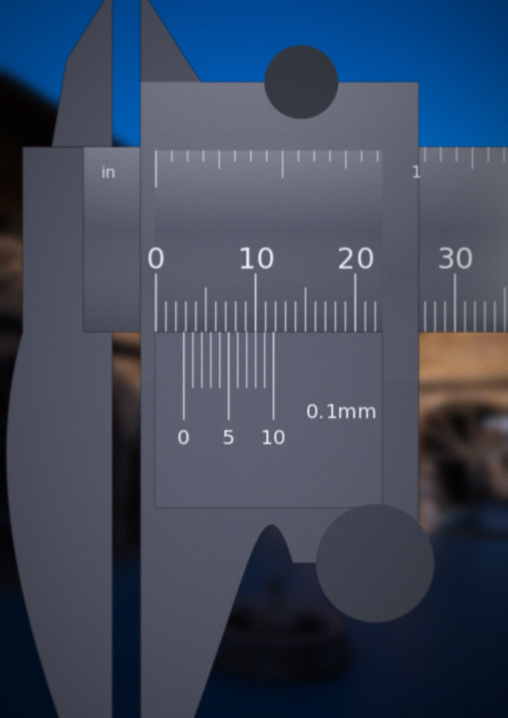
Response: **2.8** mm
